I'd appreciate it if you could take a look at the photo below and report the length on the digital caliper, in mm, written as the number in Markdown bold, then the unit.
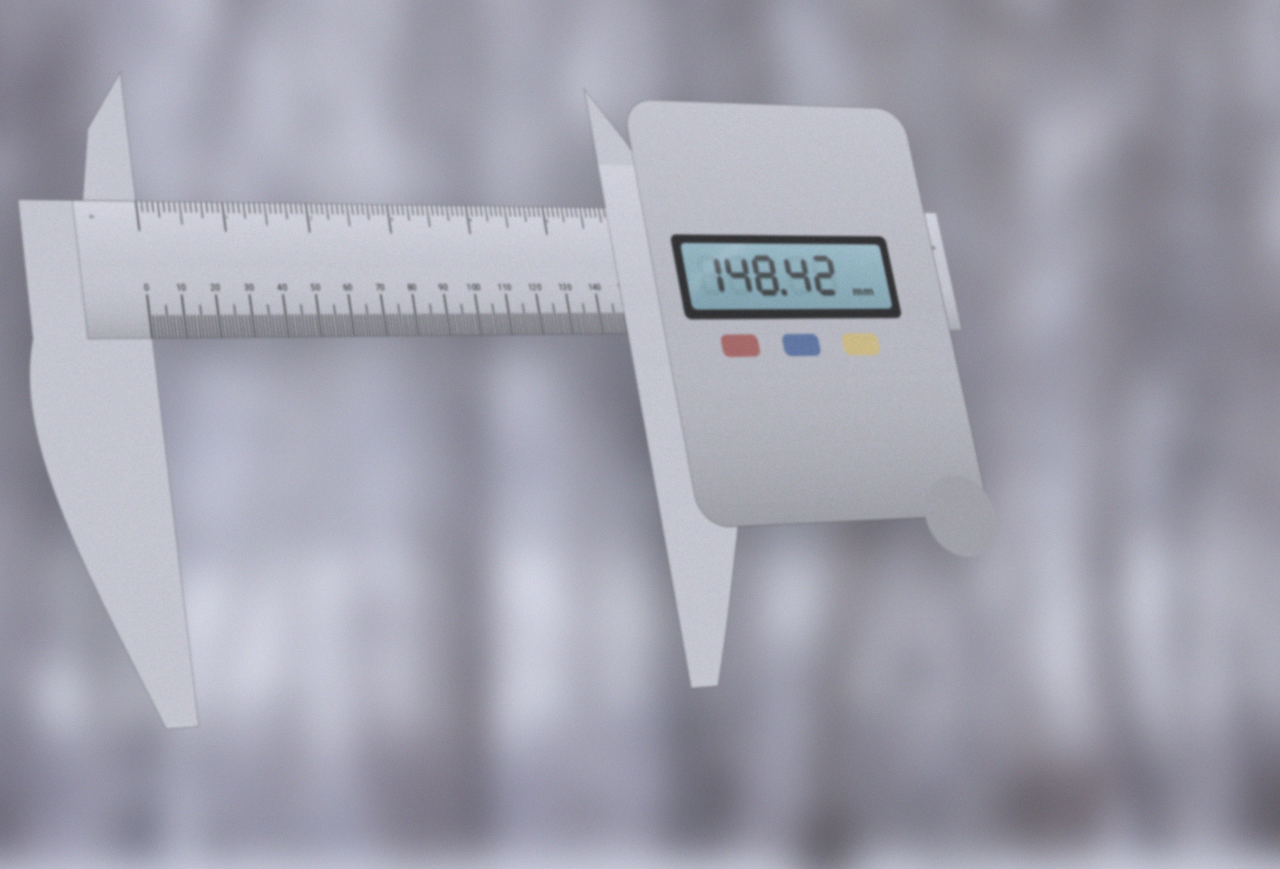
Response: **148.42** mm
